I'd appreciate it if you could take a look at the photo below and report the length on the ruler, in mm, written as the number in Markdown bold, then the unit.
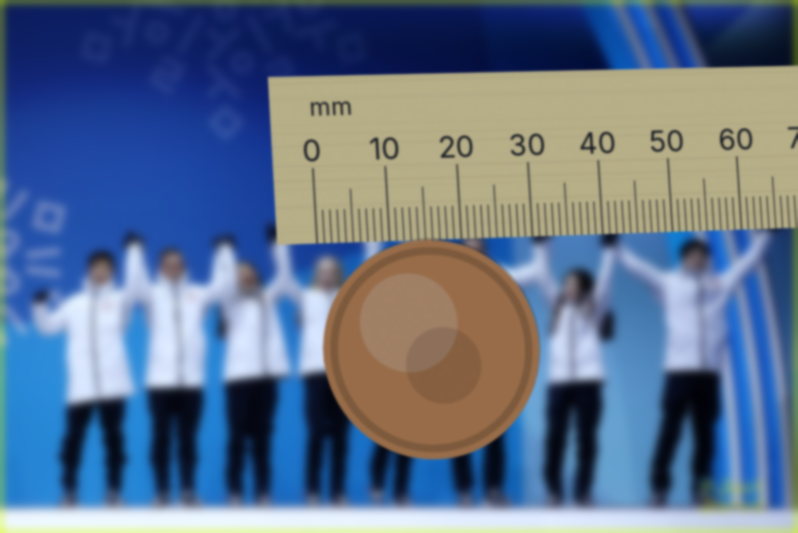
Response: **30** mm
